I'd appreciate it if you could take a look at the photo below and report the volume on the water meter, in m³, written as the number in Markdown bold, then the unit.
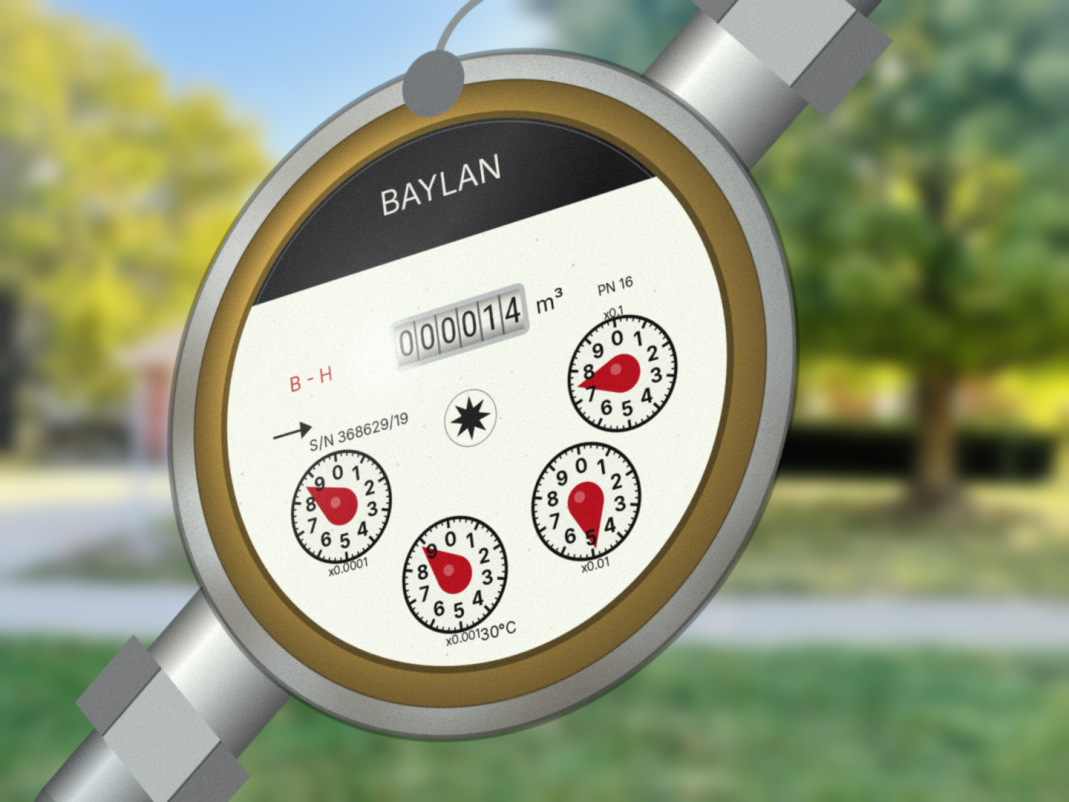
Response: **14.7488** m³
